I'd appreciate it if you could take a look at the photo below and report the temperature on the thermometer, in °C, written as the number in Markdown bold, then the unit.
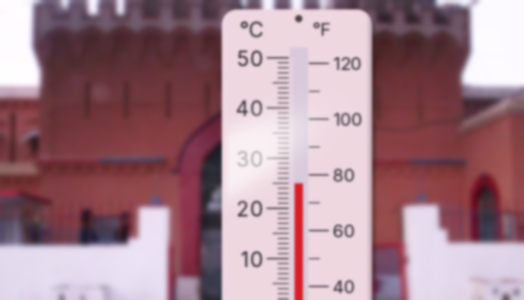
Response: **25** °C
